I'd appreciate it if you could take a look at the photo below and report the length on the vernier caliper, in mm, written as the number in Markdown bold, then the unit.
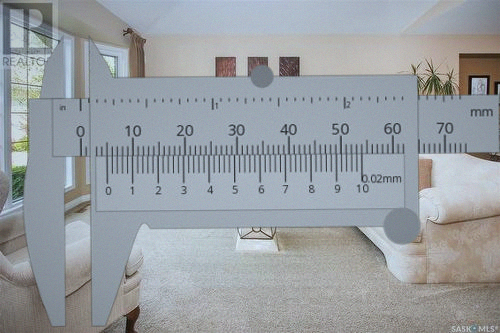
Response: **5.0** mm
